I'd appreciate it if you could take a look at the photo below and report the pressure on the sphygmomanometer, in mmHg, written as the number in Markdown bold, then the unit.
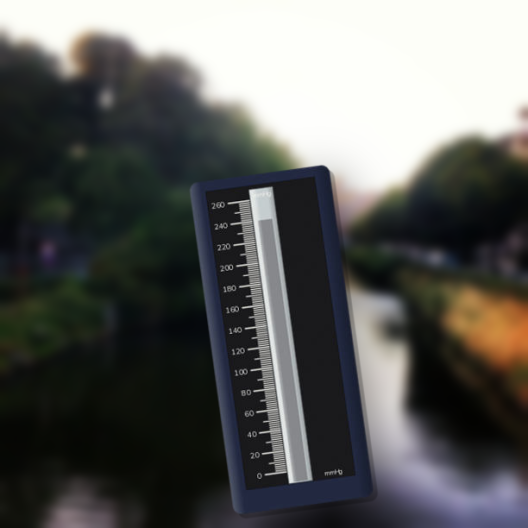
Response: **240** mmHg
